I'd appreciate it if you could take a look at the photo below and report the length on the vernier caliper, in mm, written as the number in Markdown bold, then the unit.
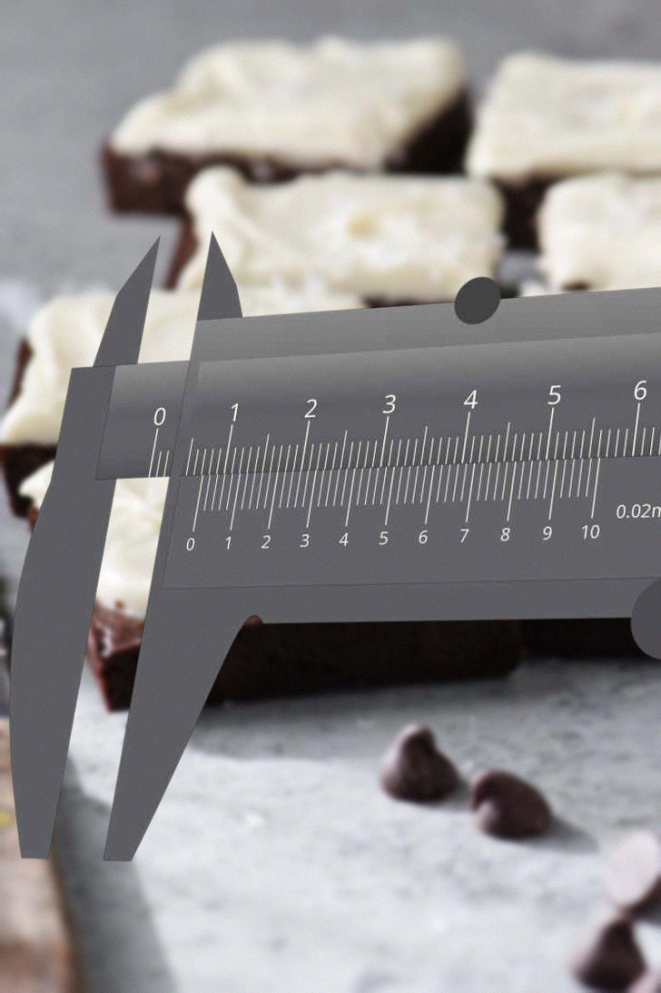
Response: **7.2** mm
